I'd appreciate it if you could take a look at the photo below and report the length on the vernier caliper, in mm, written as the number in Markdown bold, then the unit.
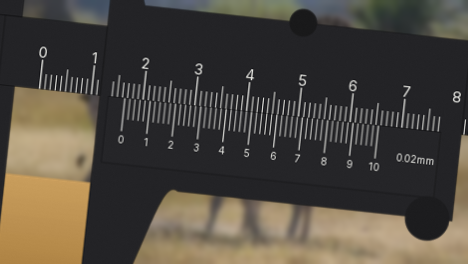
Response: **16.5** mm
